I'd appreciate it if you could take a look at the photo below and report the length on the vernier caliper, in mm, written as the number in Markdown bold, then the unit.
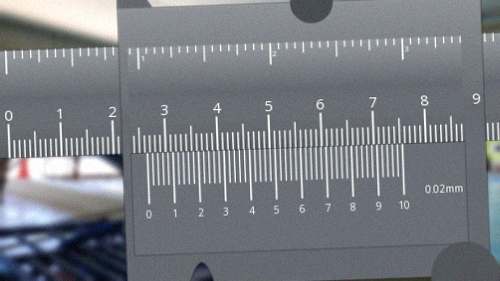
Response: **26.5** mm
